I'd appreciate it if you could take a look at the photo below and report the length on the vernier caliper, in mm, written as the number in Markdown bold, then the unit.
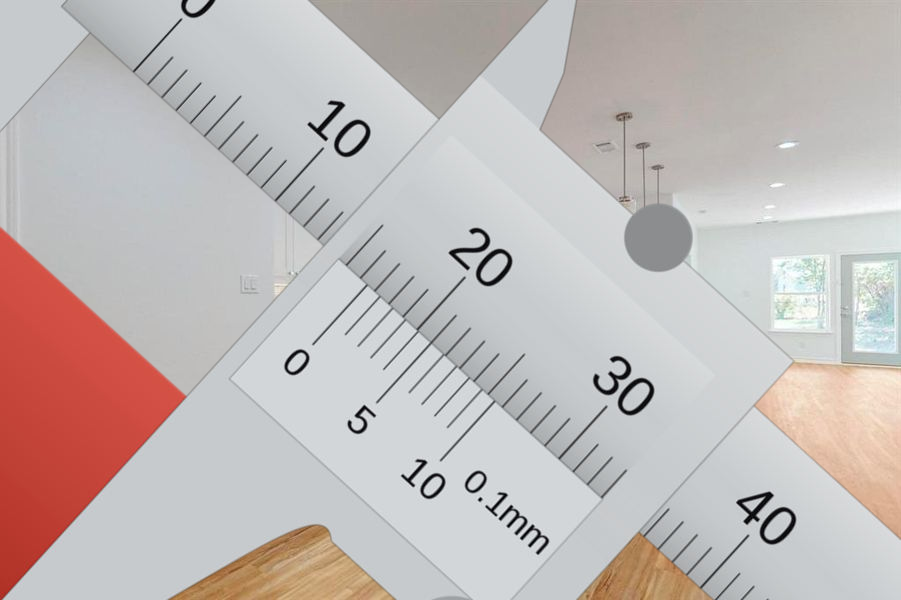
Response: **16.5** mm
